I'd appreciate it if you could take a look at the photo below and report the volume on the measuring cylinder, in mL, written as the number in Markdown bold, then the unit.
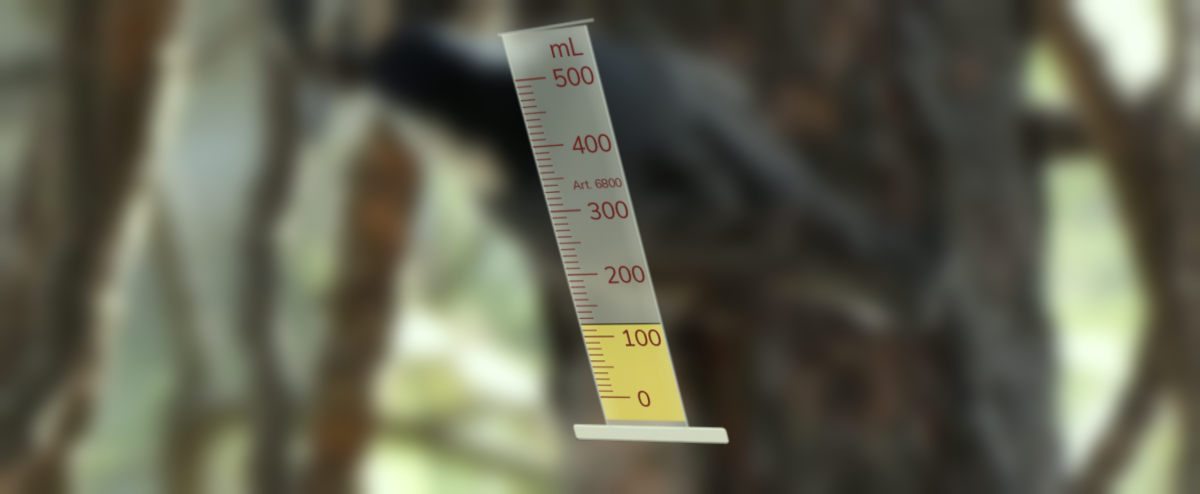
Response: **120** mL
